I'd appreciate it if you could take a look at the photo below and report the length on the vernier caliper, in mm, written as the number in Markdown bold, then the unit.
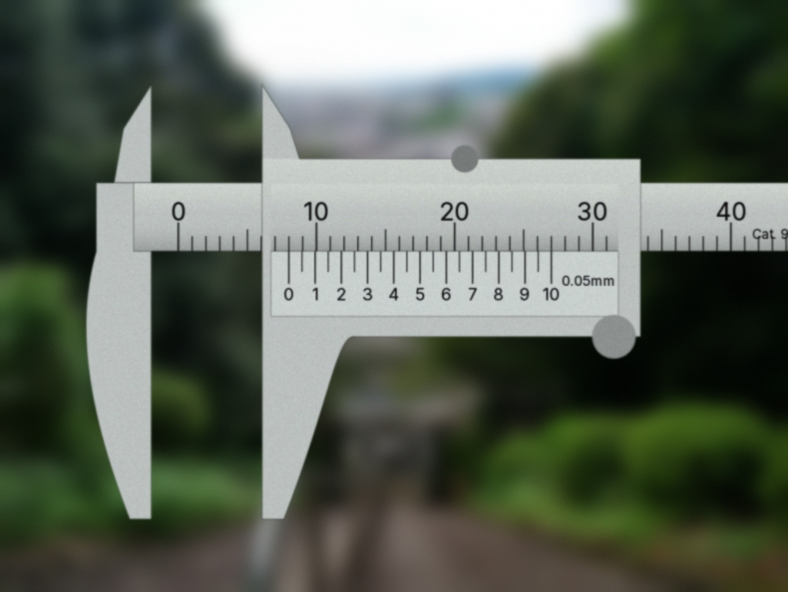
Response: **8.0** mm
